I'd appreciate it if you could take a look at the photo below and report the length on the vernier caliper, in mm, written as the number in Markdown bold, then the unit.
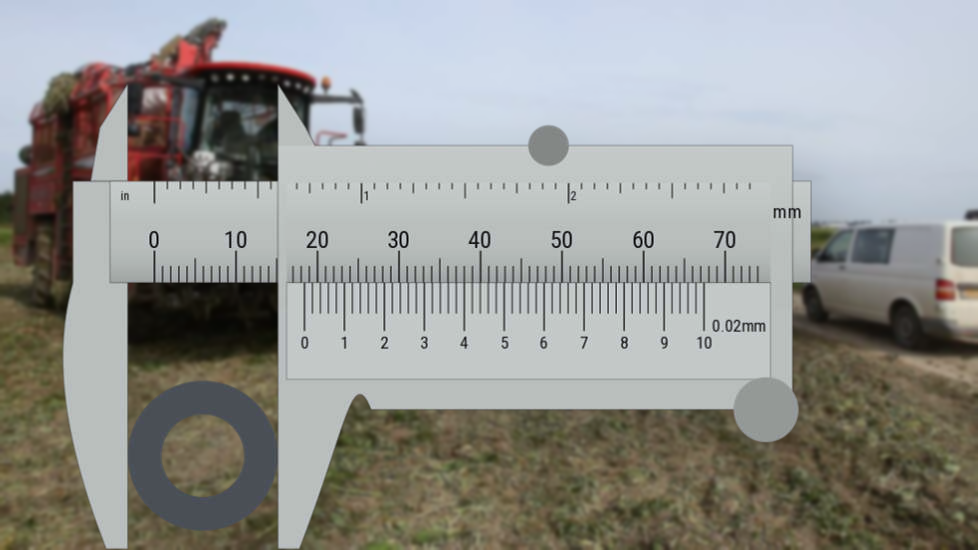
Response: **18.4** mm
